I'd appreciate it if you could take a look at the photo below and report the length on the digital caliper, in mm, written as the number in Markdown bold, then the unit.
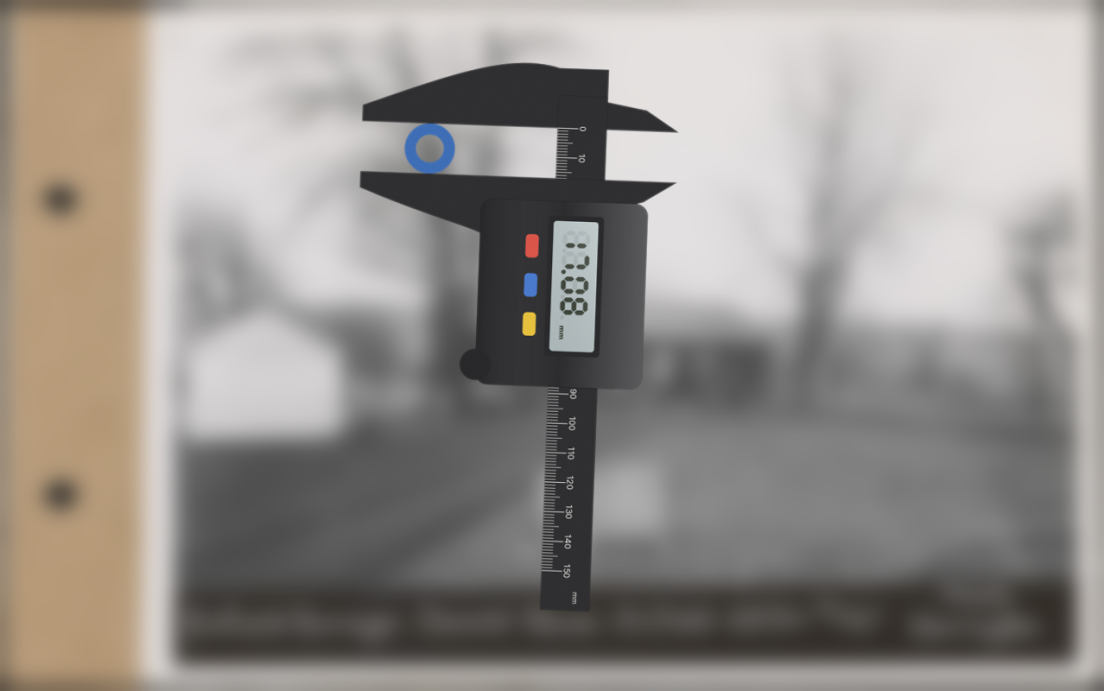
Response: **17.08** mm
